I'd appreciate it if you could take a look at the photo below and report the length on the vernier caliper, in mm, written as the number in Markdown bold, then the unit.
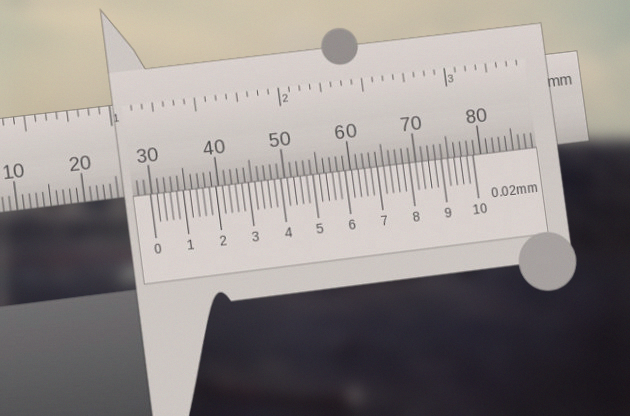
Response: **29.8** mm
